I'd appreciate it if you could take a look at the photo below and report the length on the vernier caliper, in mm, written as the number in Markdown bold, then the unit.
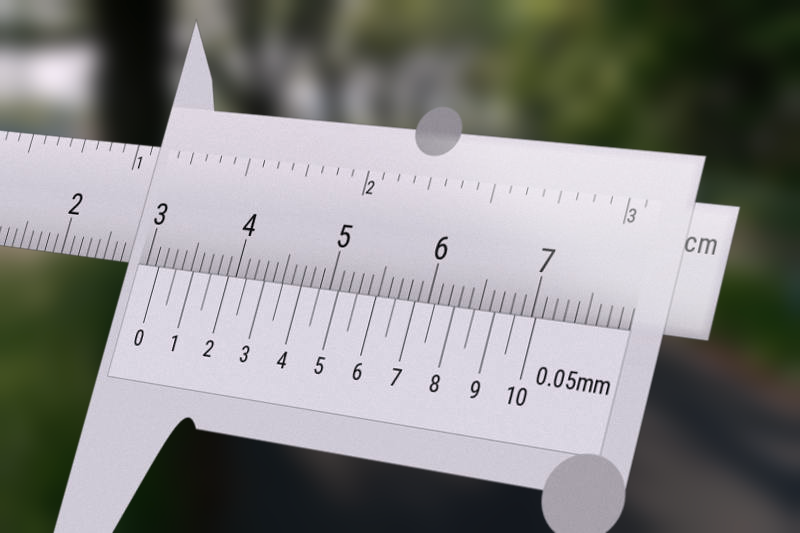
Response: **31.4** mm
